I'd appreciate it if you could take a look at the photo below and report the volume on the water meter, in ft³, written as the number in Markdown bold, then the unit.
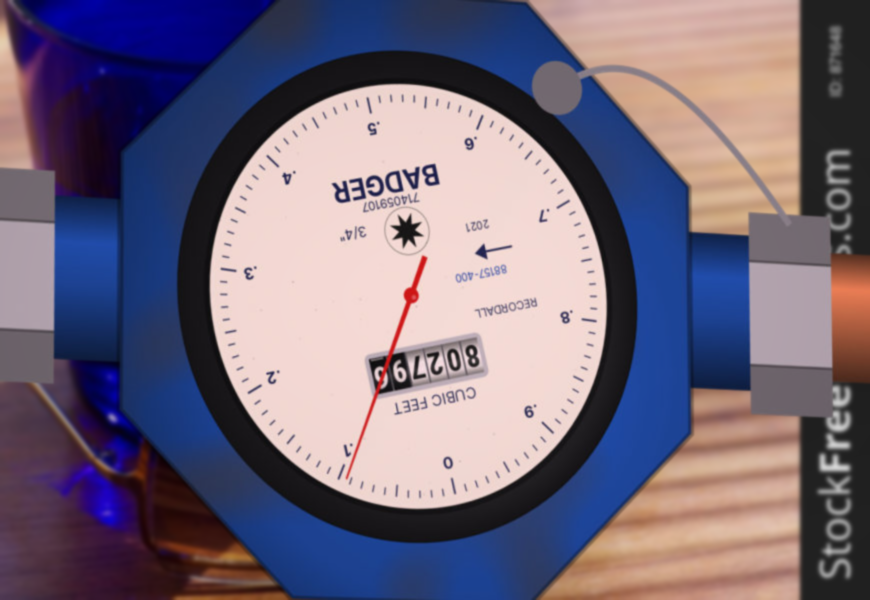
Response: **802796.09** ft³
